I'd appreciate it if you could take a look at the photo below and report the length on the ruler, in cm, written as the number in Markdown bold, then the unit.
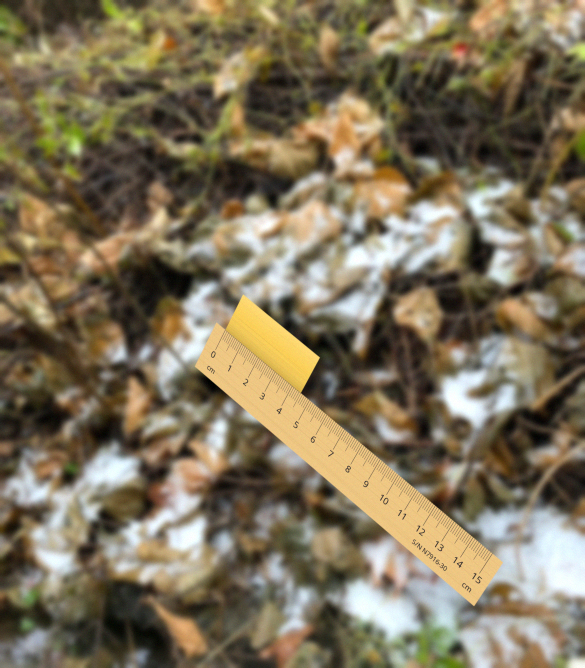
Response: **4.5** cm
